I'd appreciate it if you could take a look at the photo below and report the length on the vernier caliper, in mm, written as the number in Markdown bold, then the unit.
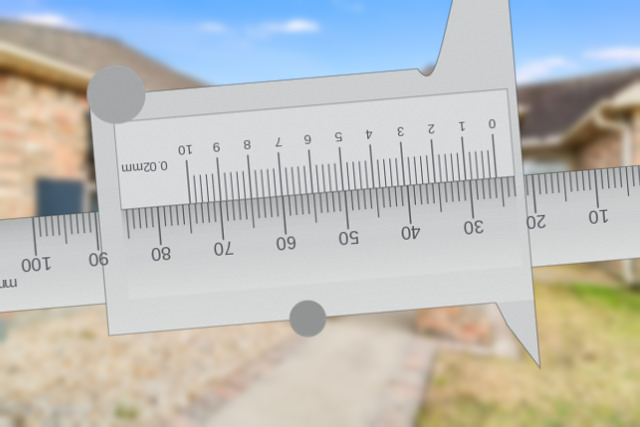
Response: **25.8** mm
